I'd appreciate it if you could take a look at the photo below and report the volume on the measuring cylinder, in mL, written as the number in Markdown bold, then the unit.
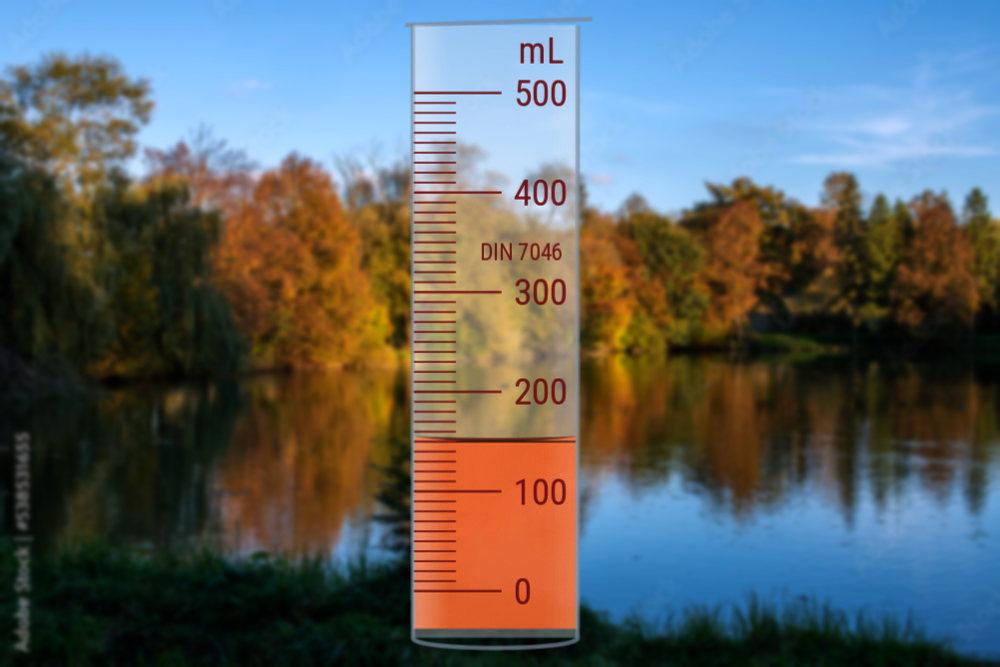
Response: **150** mL
